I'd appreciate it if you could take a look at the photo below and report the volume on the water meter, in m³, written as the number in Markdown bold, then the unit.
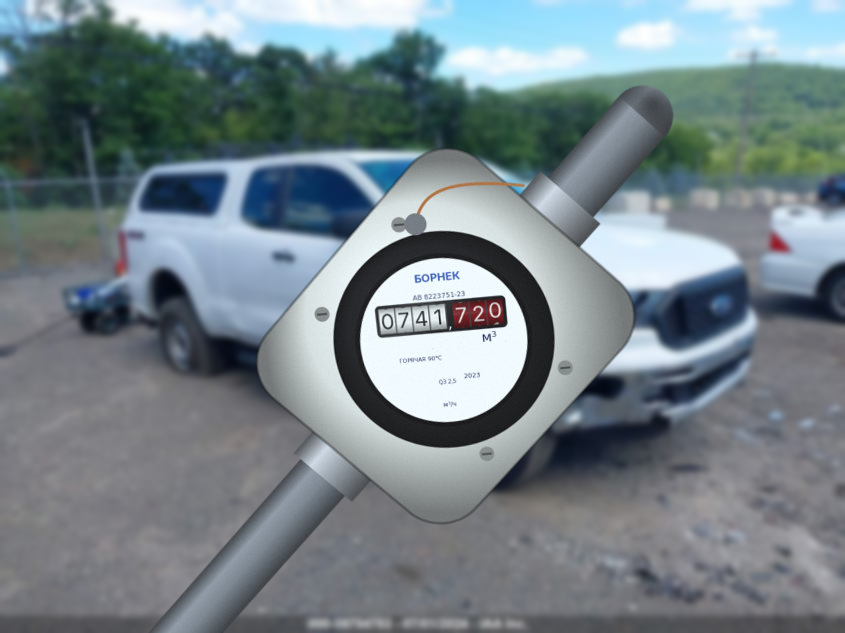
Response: **741.720** m³
